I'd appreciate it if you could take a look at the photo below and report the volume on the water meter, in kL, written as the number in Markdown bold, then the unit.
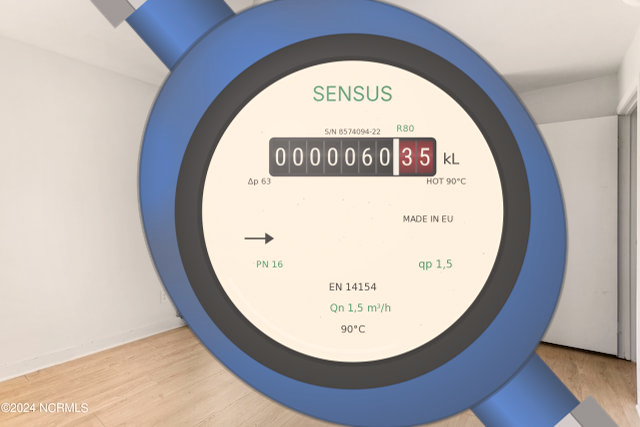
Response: **60.35** kL
